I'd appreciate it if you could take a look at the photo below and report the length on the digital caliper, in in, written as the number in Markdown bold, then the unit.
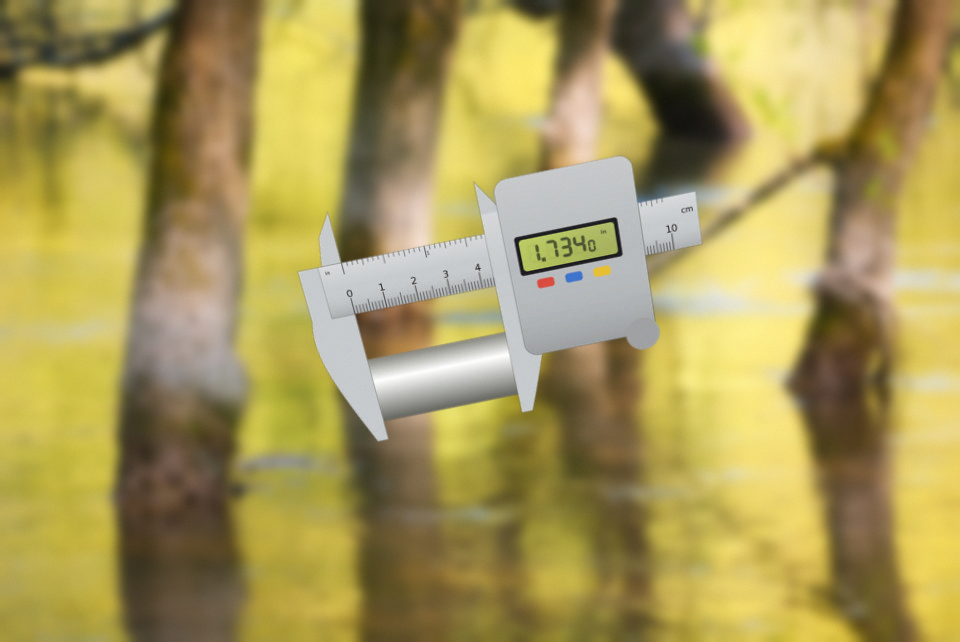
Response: **1.7340** in
